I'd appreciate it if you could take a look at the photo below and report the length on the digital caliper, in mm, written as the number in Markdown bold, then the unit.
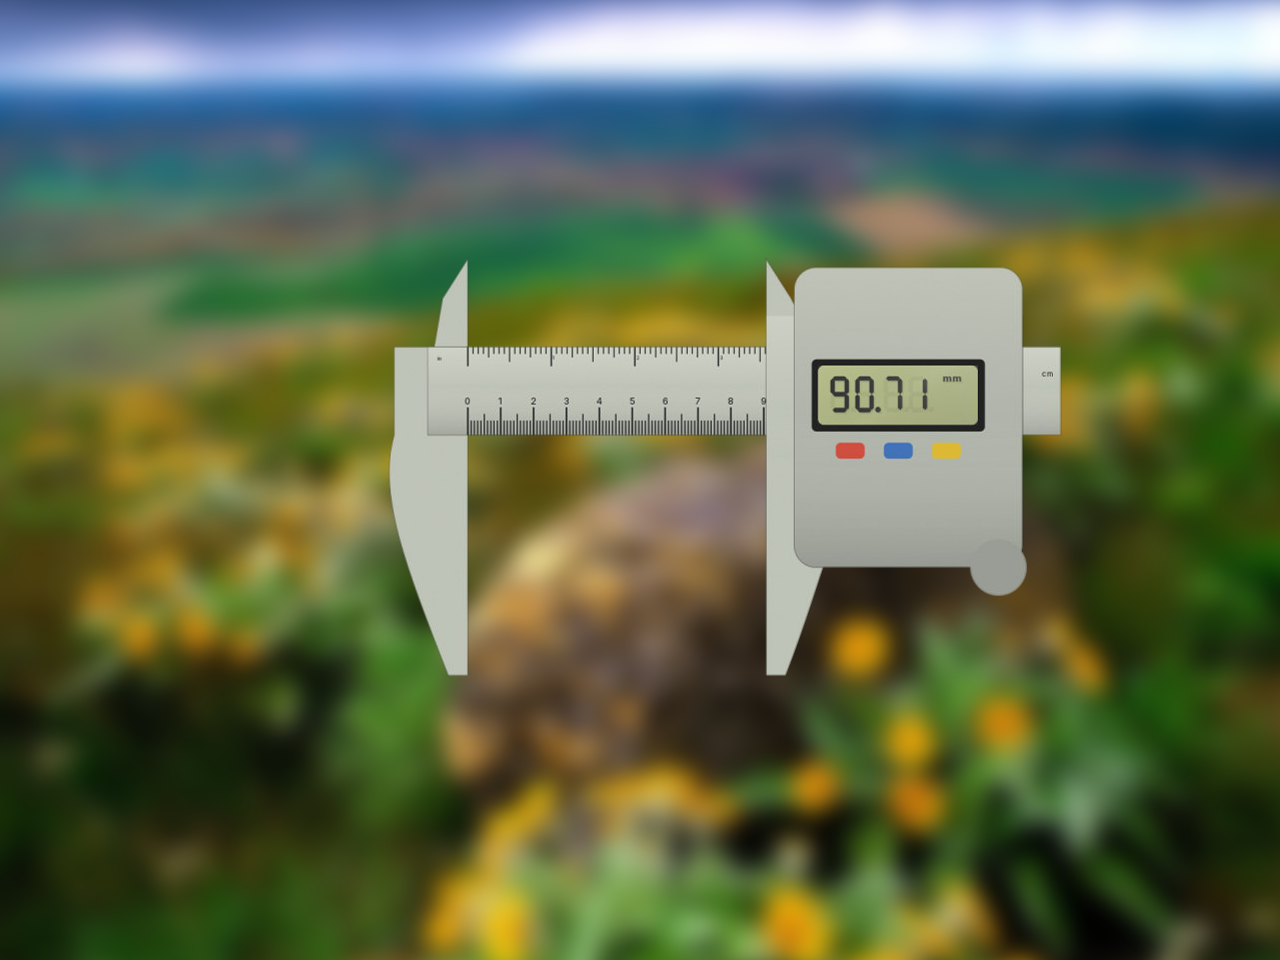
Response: **90.71** mm
